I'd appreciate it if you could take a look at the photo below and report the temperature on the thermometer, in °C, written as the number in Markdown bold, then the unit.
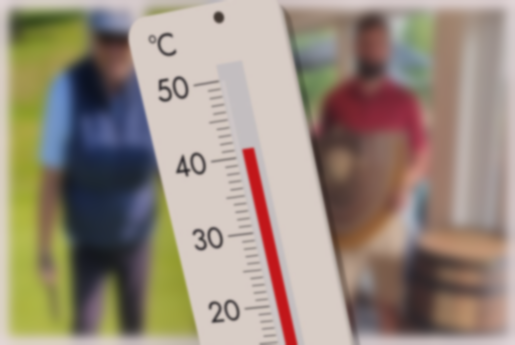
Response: **41** °C
